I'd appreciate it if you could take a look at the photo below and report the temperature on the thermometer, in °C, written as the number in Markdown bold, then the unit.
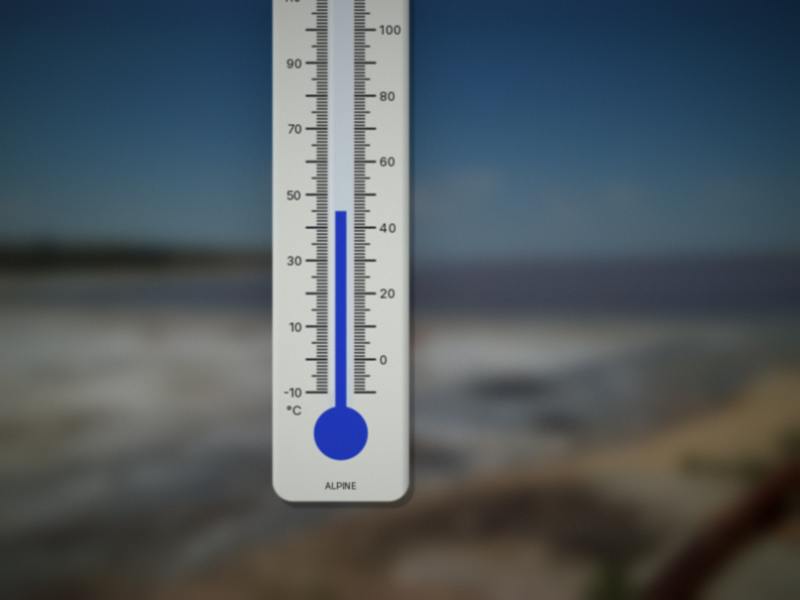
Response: **45** °C
